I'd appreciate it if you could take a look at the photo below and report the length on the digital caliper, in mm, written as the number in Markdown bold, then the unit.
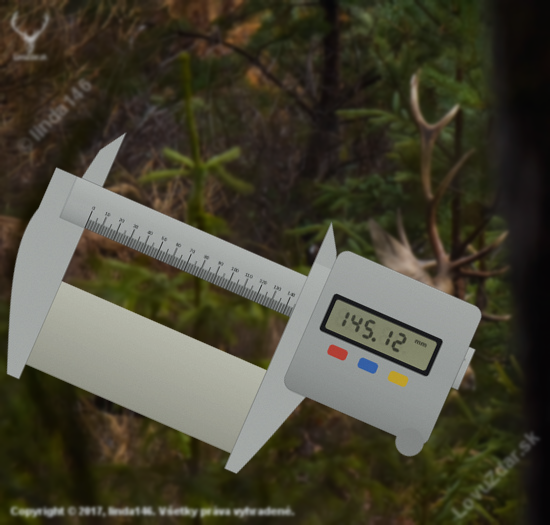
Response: **145.12** mm
